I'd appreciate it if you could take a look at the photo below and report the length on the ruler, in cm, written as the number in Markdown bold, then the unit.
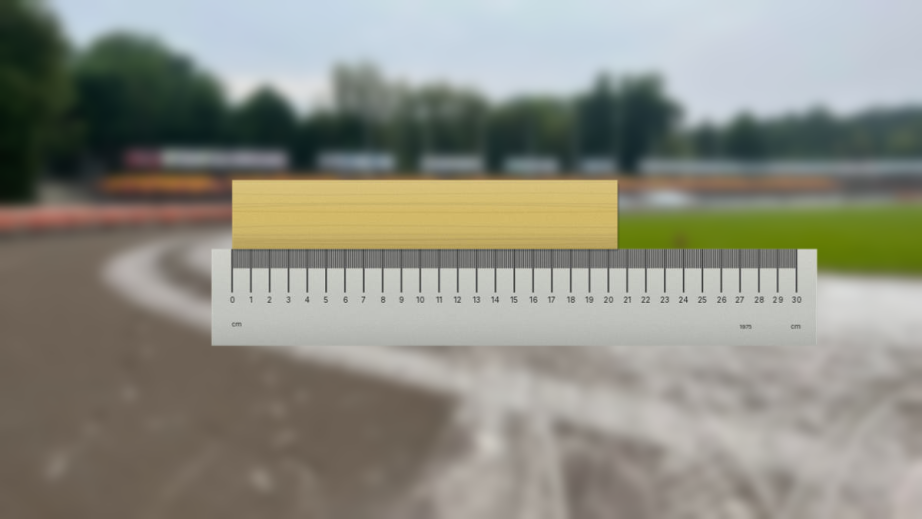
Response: **20.5** cm
